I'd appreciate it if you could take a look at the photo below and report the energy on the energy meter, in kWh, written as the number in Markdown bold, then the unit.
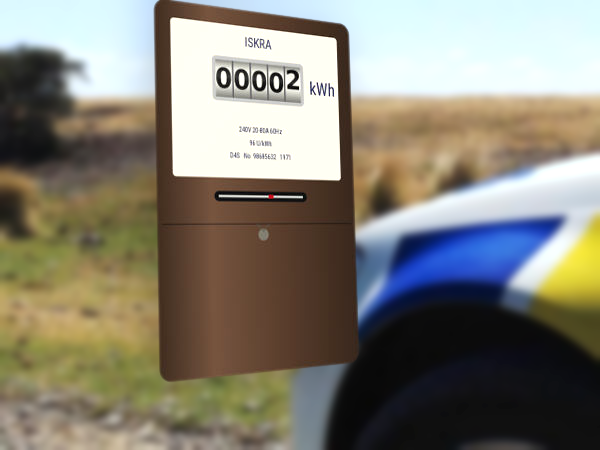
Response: **2** kWh
